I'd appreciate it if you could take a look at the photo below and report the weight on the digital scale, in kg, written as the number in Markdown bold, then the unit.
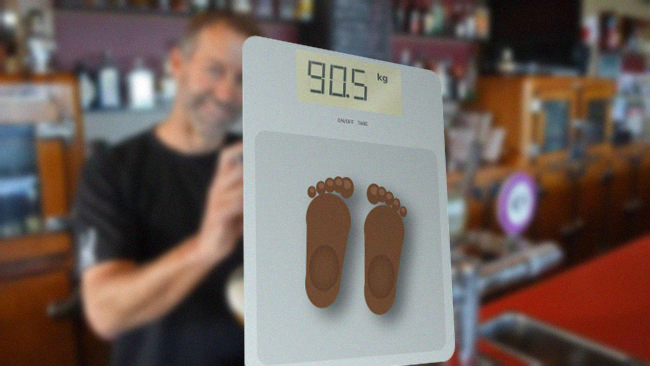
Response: **90.5** kg
